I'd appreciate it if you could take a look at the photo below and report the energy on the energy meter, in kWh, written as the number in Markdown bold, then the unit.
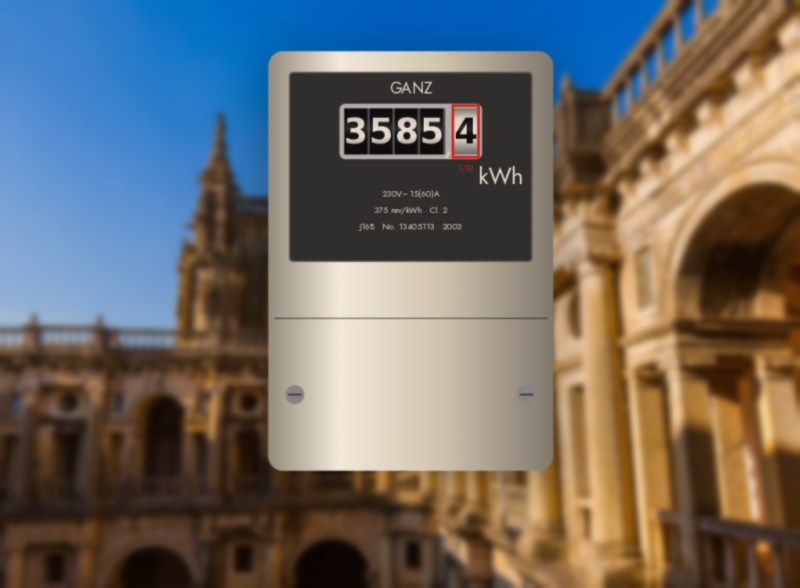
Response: **3585.4** kWh
